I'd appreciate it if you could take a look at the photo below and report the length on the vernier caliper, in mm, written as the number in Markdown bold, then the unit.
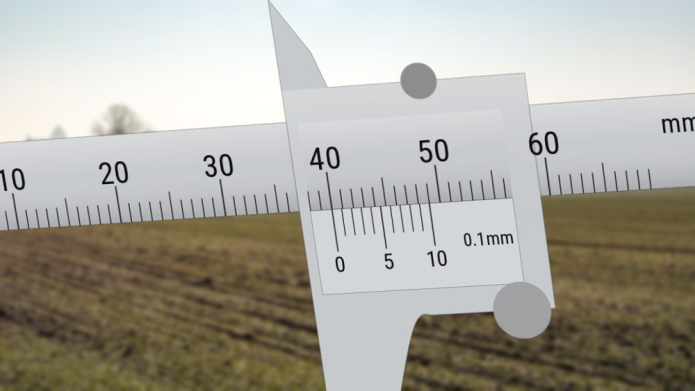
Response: **40.0** mm
